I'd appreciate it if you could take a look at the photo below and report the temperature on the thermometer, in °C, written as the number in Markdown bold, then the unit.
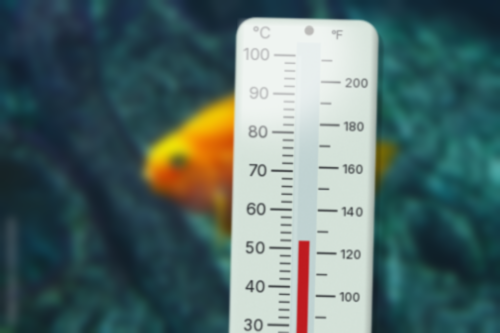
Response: **52** °C
